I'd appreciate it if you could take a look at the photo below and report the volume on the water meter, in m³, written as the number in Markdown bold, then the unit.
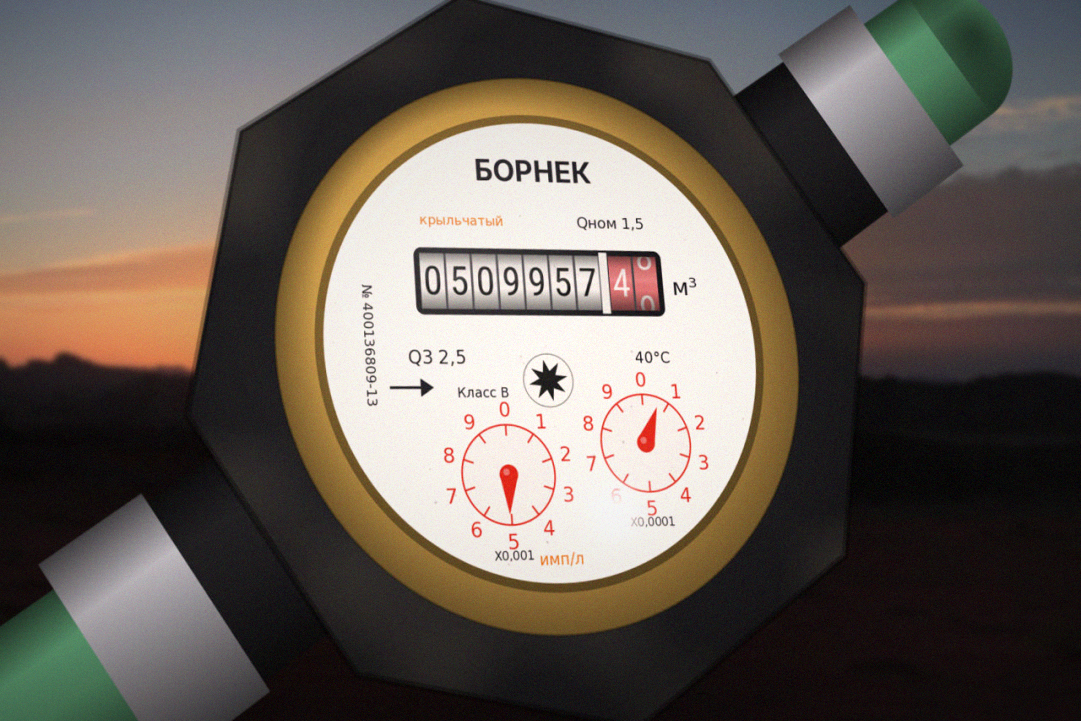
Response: **509957.4850** m³
